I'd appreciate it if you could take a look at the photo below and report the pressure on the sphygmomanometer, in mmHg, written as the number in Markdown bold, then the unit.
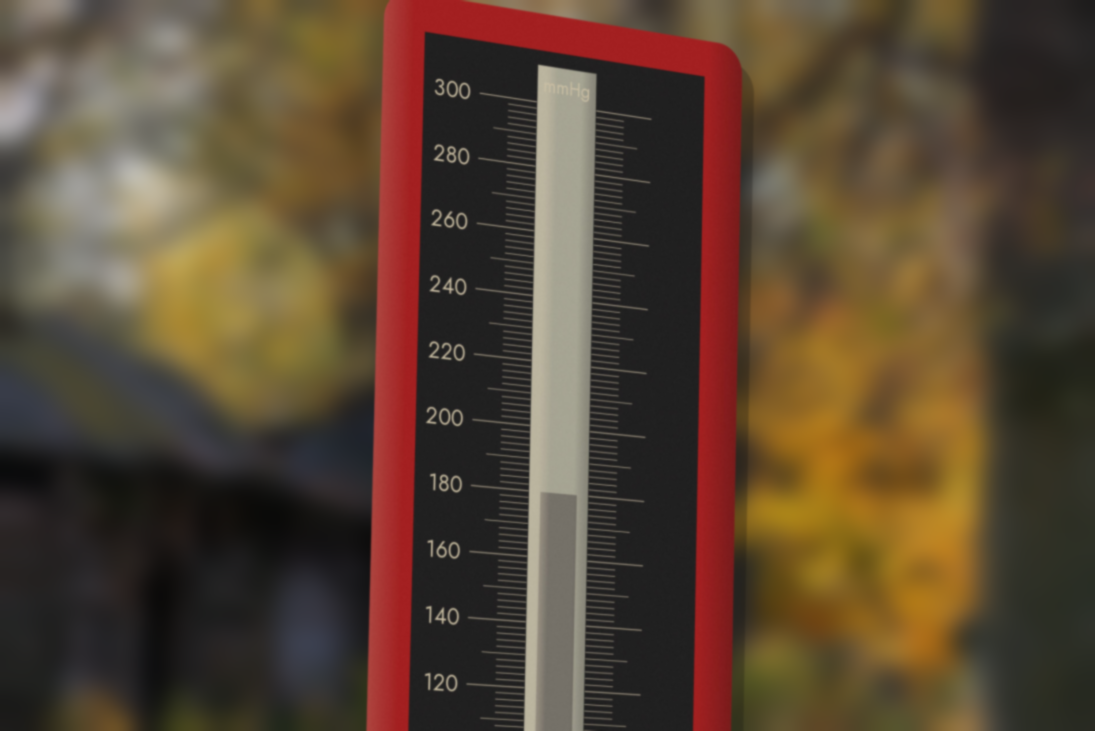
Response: **180** mmHg
